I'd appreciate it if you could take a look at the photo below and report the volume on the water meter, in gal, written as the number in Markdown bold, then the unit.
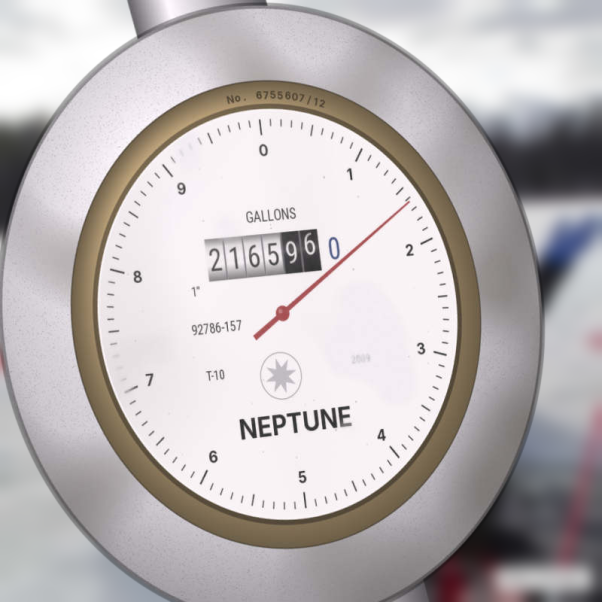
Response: **2165961.6** gal
